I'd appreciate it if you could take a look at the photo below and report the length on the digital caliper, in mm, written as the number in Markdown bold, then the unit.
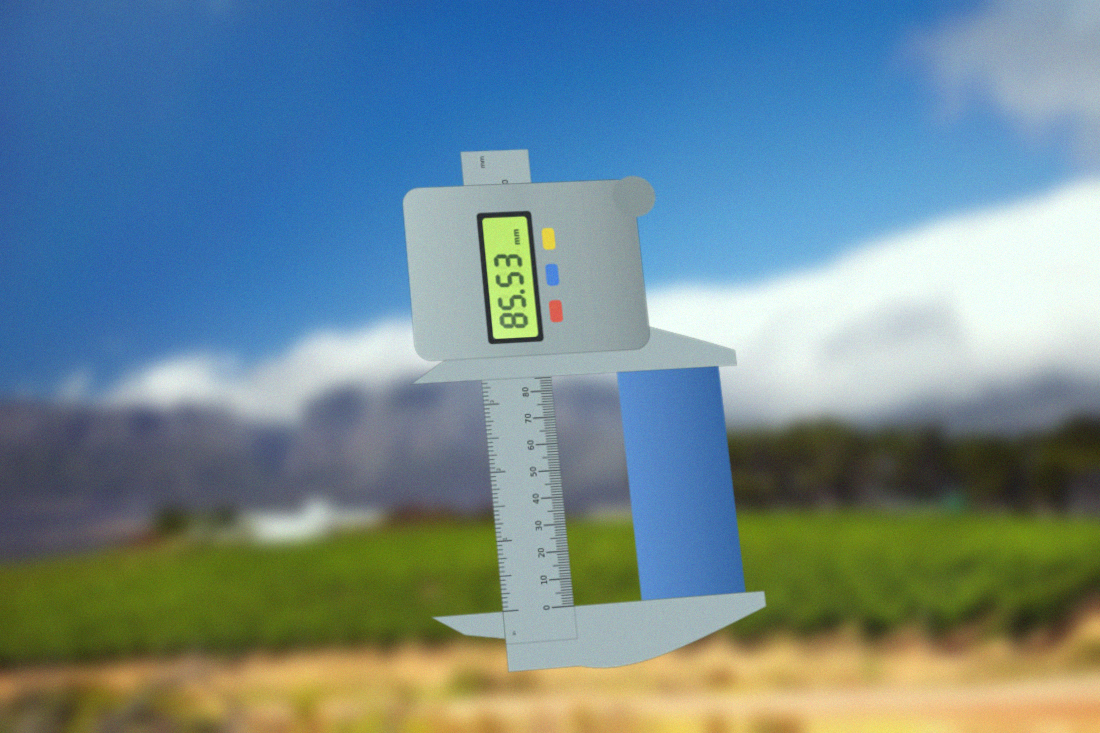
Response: **85.53** mm
